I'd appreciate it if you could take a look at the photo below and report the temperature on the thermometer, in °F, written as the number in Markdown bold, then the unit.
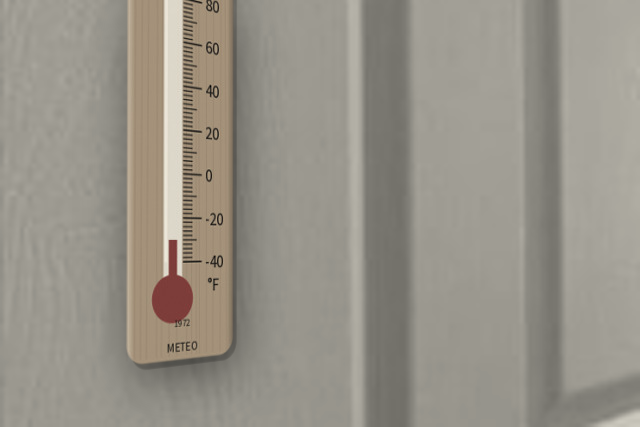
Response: **-30** °F
